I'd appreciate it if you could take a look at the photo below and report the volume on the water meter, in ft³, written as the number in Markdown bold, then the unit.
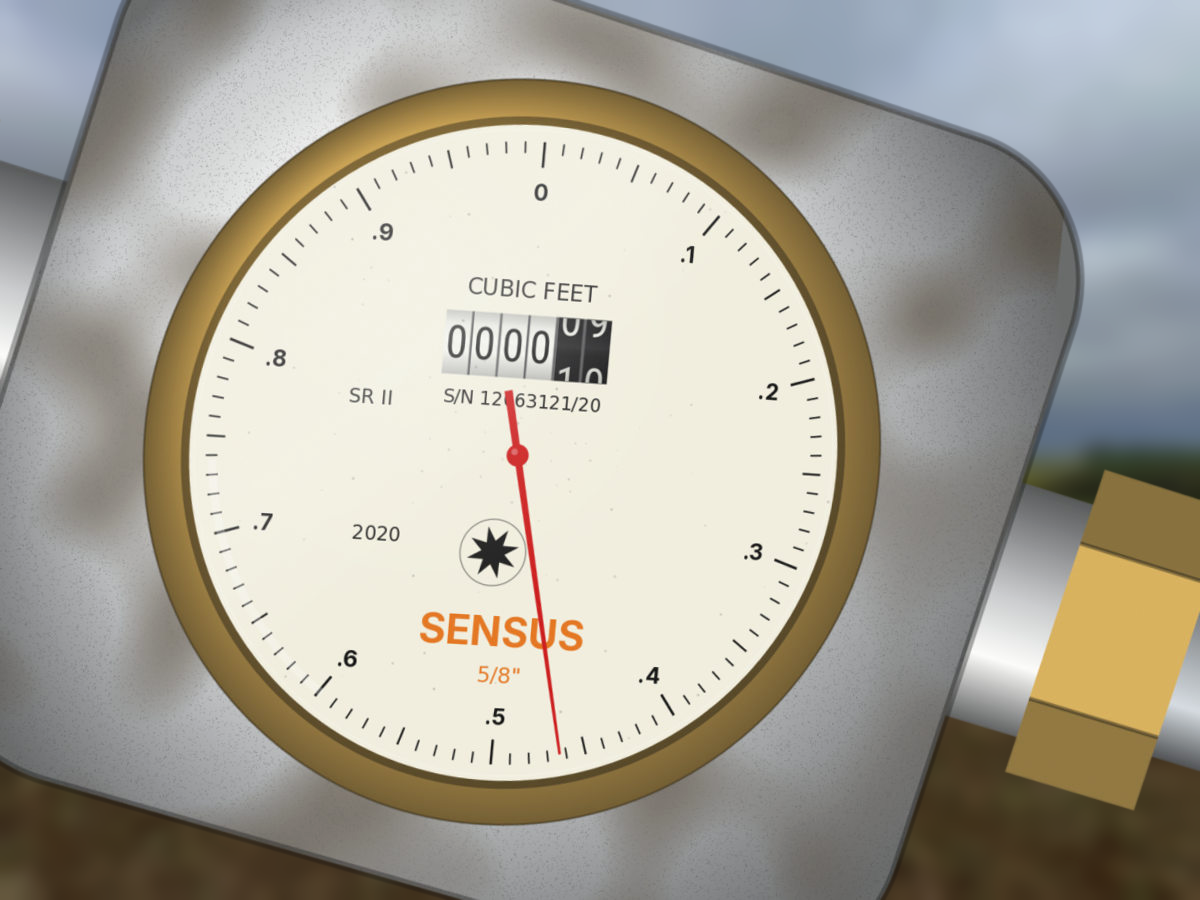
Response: **9.46** ft³
